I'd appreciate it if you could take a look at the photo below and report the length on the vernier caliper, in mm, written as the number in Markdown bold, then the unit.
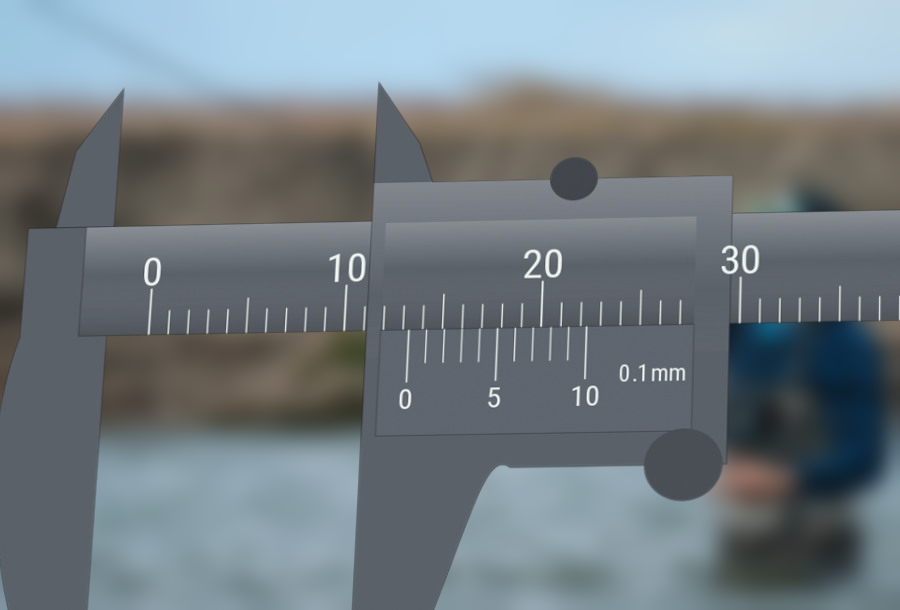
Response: **13.3** mm
